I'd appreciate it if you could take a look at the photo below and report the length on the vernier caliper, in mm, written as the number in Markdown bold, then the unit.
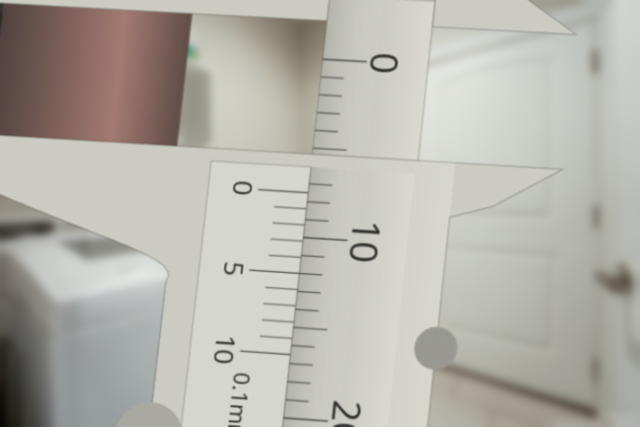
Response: **7.5** mm
